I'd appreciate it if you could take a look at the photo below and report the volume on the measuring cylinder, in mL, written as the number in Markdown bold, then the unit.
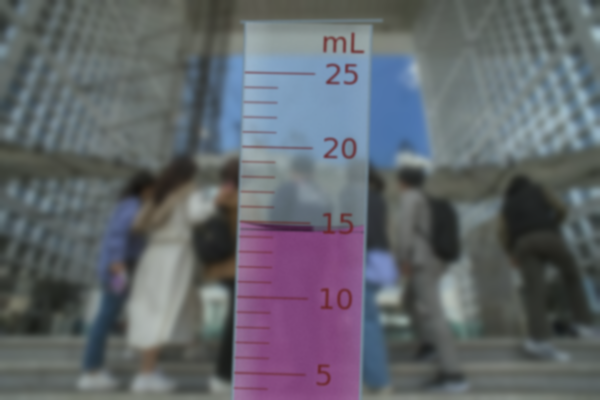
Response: **14.5** mL
